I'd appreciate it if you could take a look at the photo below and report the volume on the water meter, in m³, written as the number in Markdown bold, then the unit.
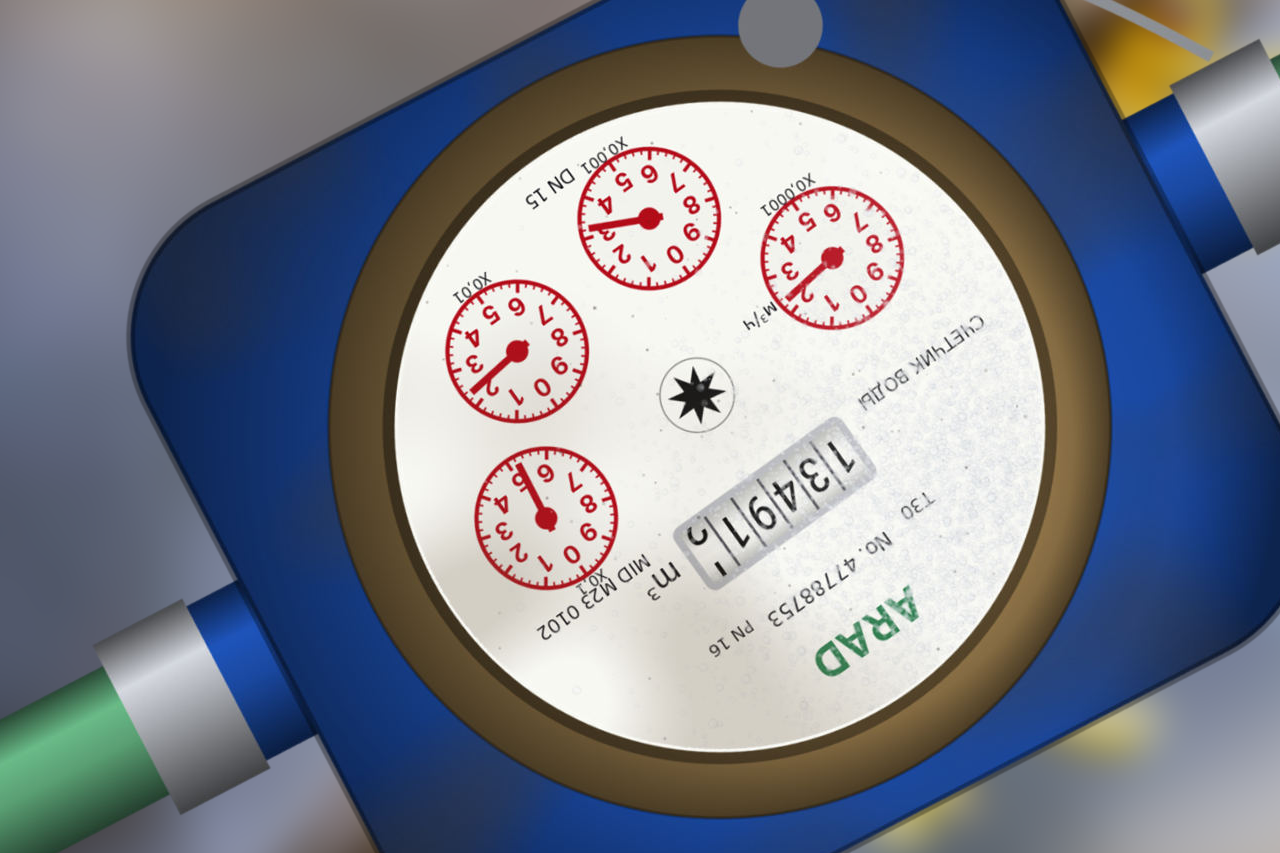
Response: **134911.5232** m³
